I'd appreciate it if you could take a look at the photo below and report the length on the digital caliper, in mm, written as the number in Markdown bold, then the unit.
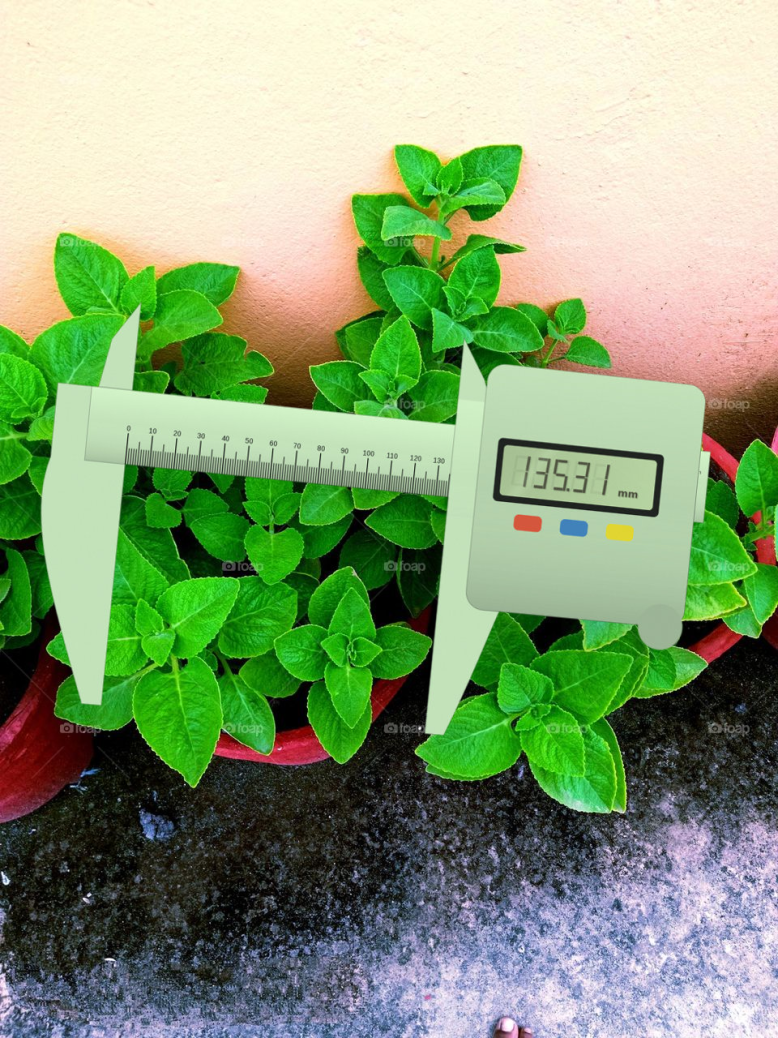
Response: **135.31** mm
